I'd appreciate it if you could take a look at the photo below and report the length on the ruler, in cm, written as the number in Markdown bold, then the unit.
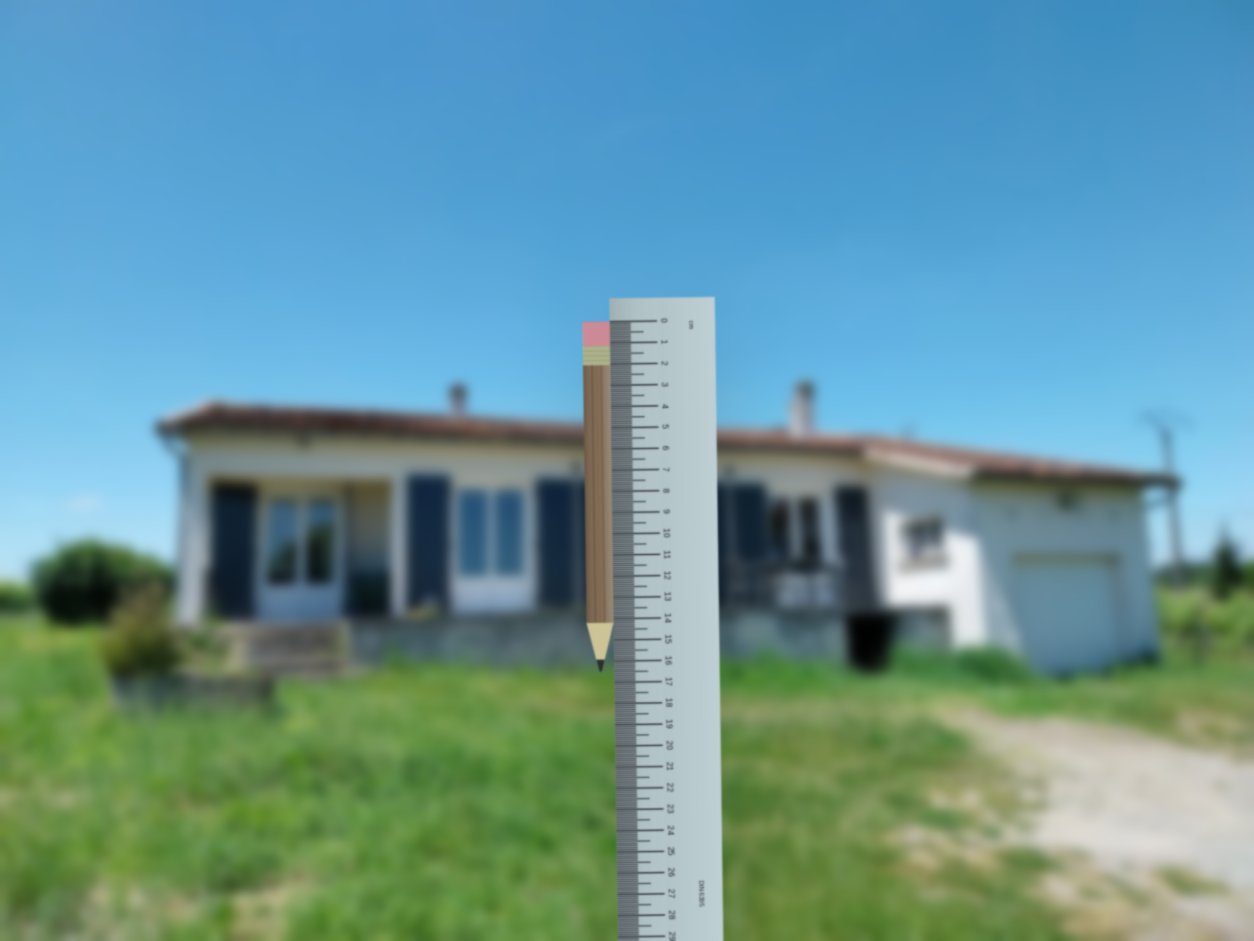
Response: **16.5** cm
